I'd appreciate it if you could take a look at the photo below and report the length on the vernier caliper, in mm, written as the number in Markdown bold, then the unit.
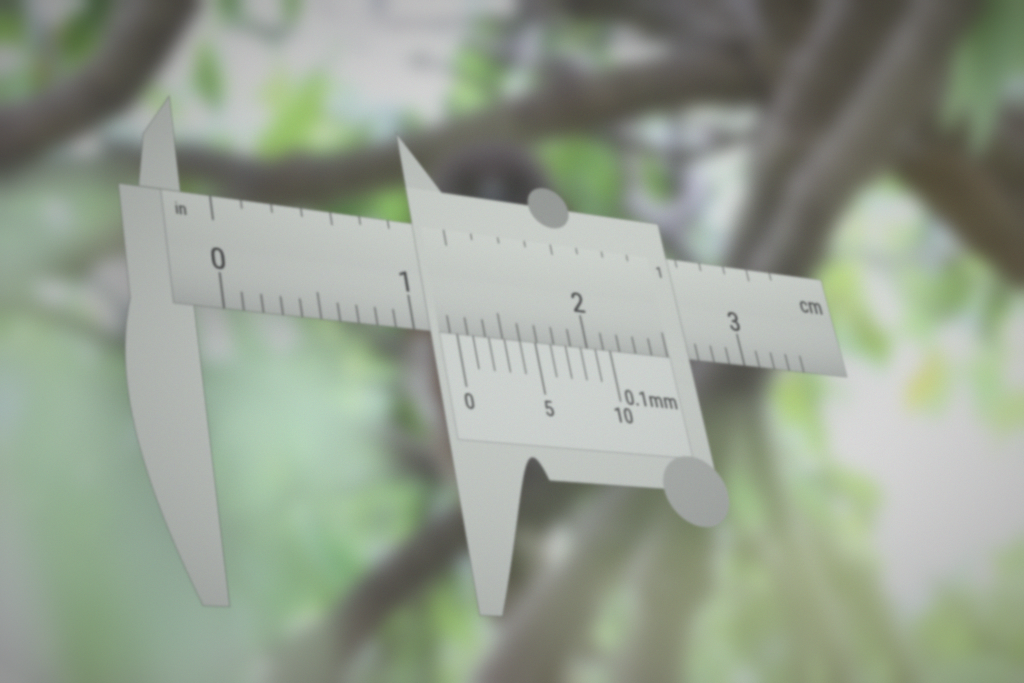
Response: **12.4** mm
